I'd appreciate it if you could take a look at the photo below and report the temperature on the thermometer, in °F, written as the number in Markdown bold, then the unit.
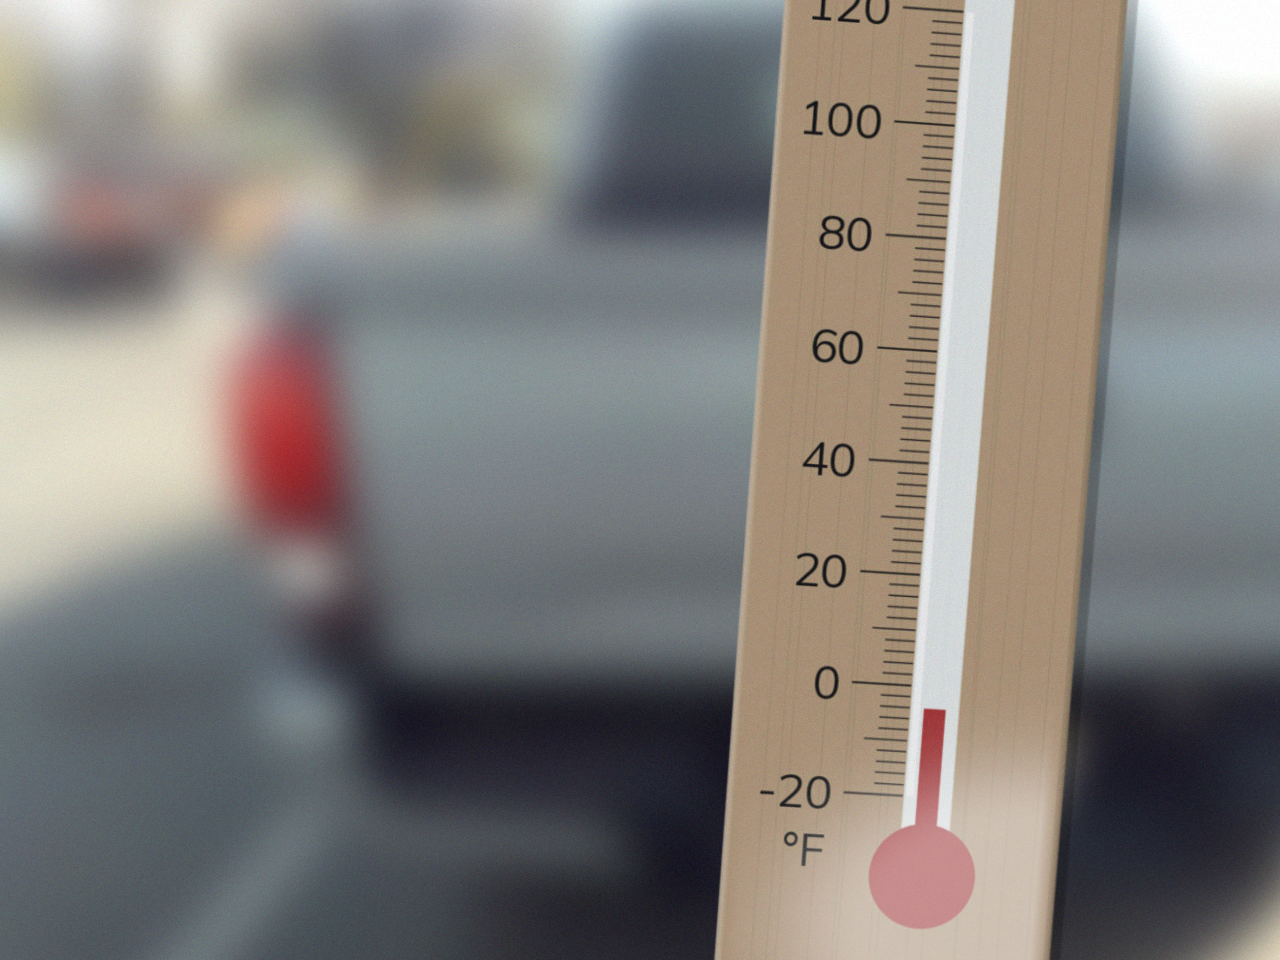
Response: **-4** °F
